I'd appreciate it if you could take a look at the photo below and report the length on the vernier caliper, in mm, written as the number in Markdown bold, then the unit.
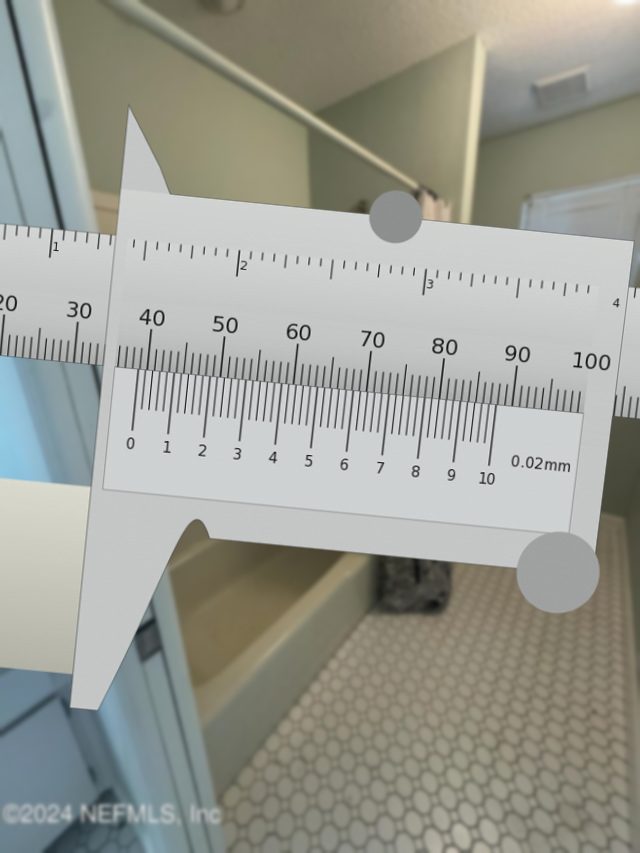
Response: **38.8** mm
